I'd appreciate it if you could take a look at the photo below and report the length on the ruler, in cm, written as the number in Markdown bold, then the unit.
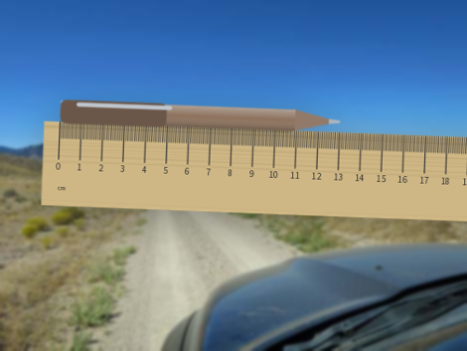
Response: **13** cm
